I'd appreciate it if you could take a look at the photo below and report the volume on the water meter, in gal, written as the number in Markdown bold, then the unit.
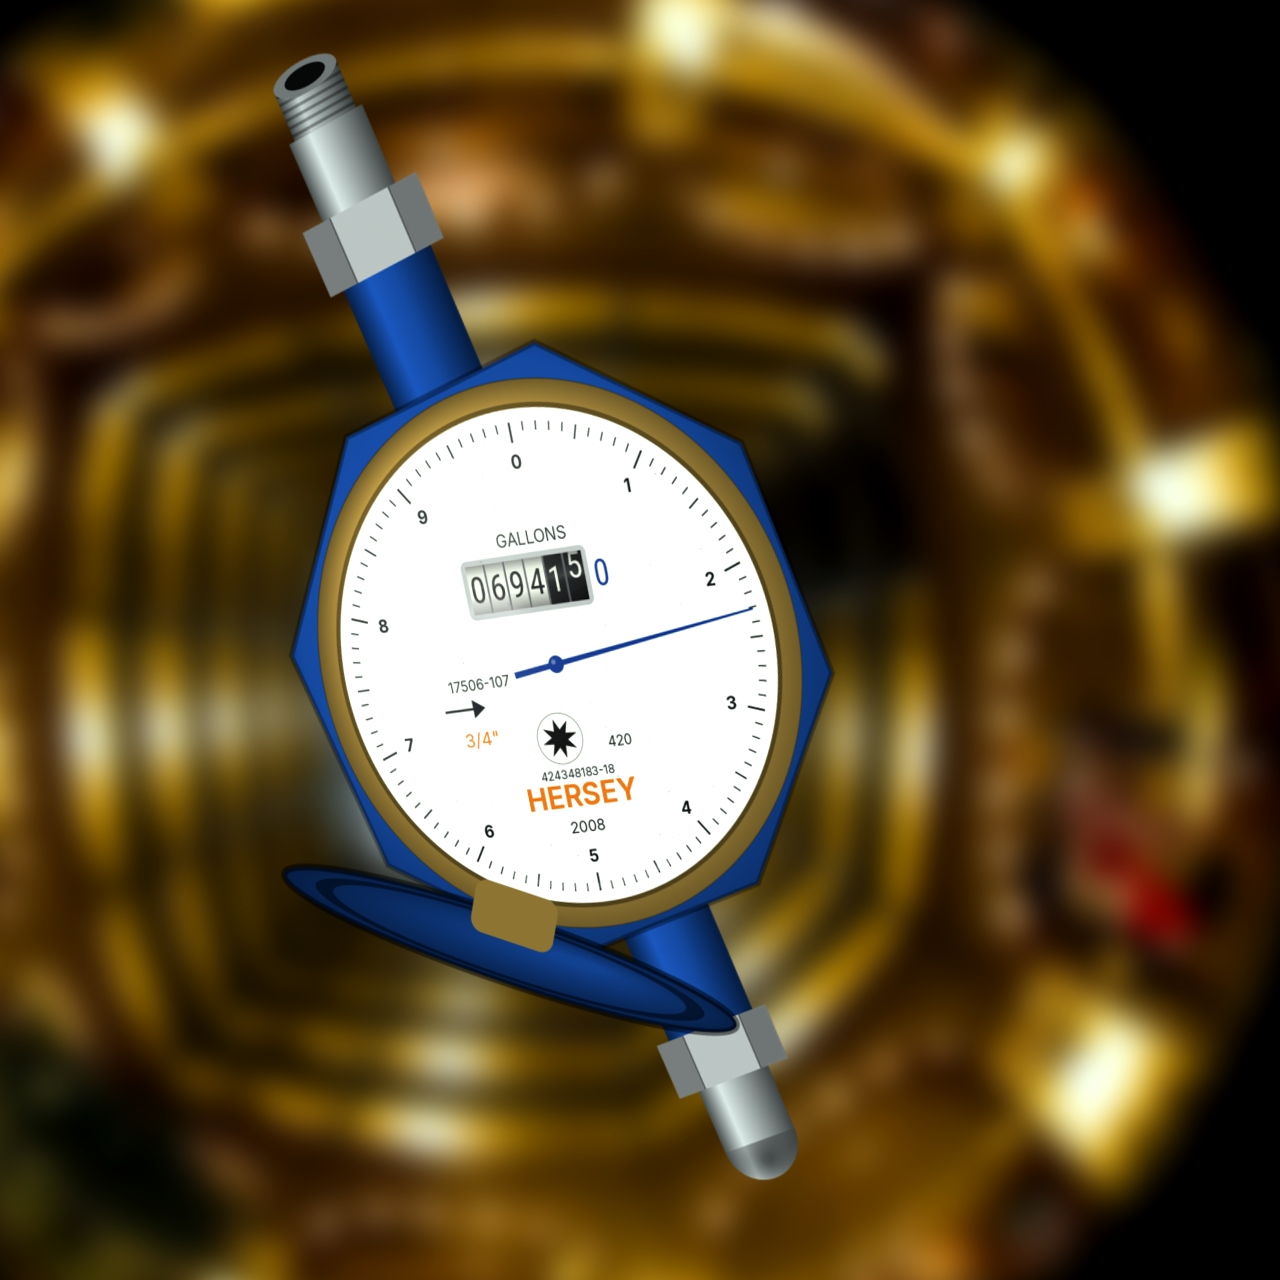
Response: **694152.3** gal
